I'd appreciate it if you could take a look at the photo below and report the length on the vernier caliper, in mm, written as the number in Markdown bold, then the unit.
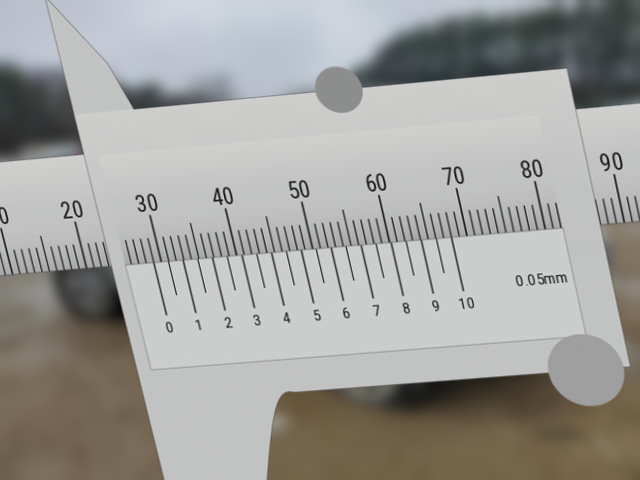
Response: **29.0** mm
